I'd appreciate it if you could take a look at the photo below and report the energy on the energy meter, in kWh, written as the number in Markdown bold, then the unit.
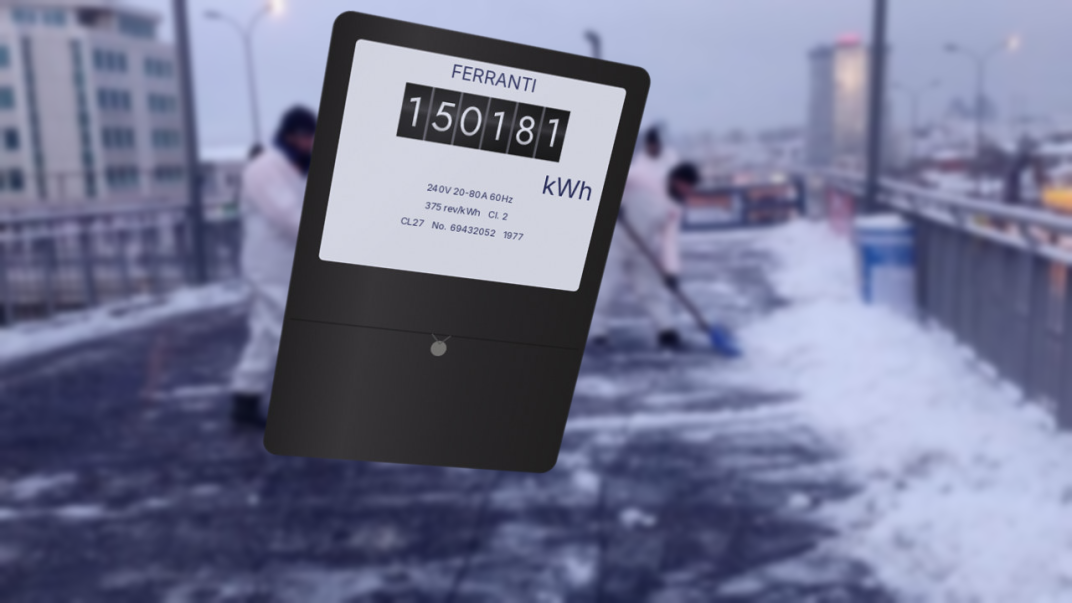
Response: **150181** kWh
